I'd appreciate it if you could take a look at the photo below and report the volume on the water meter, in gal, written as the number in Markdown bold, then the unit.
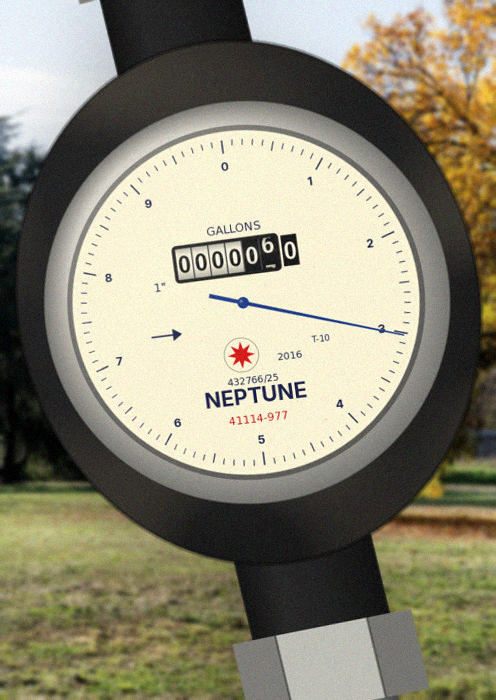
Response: **63.0** gal
